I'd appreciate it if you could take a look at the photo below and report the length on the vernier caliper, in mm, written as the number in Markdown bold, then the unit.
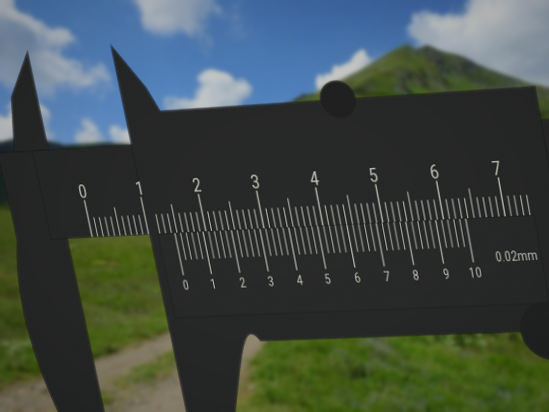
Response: **14.6** mm
